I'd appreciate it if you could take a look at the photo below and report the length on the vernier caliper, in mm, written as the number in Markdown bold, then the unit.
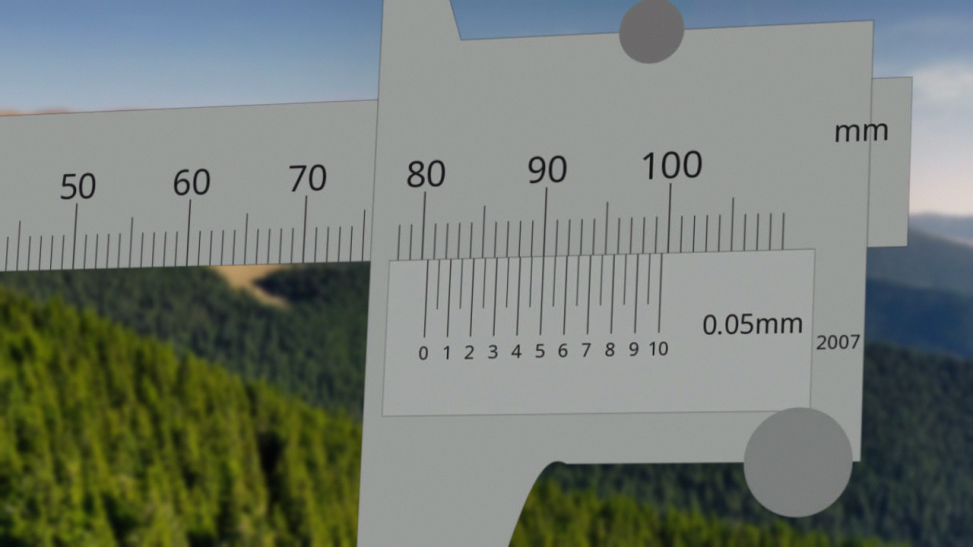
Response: **80.5** mm
